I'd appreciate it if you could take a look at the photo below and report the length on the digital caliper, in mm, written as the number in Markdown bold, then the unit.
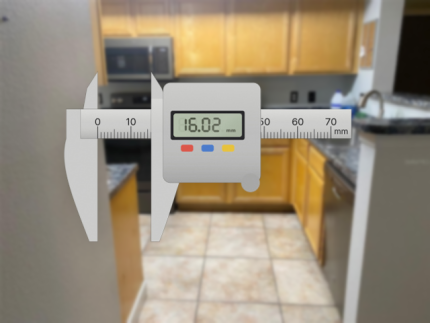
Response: **16.02** mm
